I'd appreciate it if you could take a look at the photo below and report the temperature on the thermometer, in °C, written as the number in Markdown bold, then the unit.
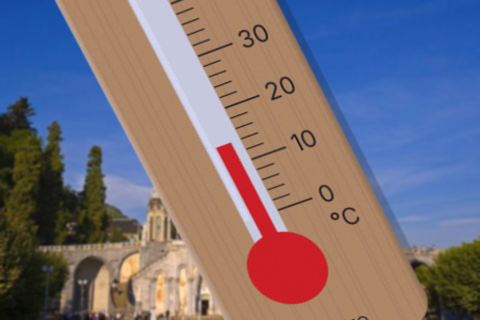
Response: **14** °C
